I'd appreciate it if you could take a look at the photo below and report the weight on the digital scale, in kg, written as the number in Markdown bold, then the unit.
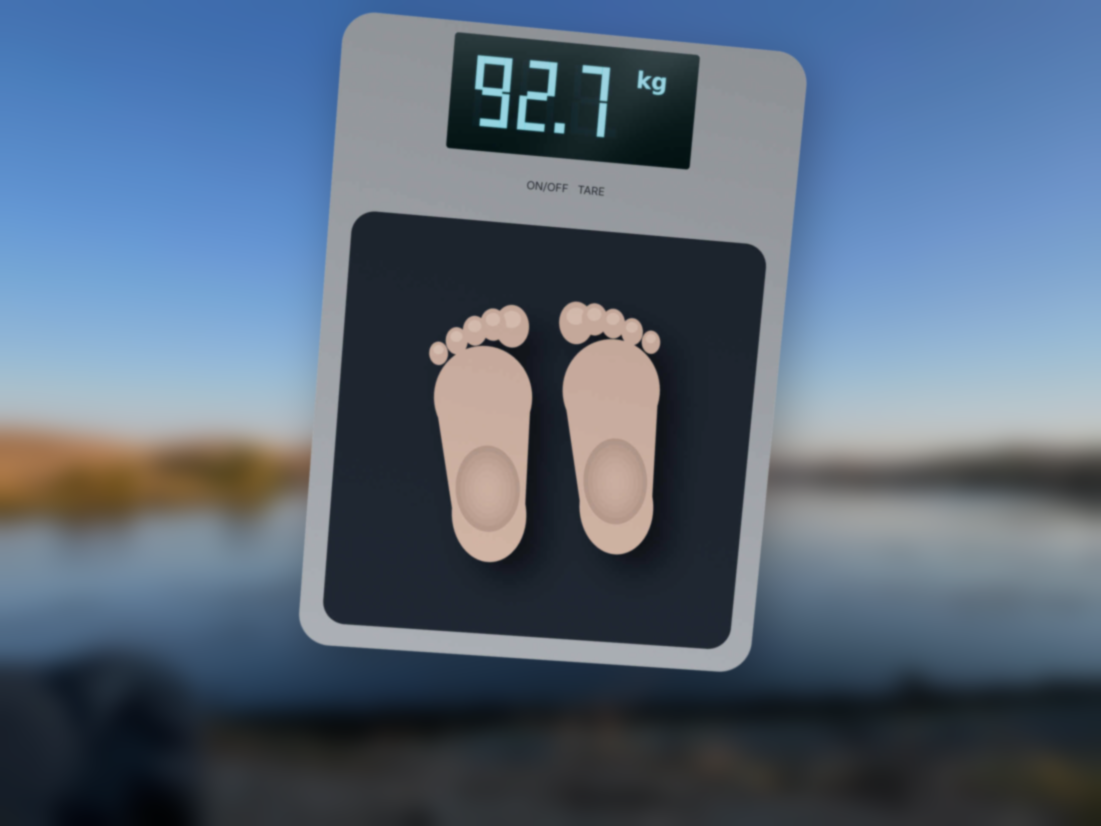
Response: **92.7** kg
